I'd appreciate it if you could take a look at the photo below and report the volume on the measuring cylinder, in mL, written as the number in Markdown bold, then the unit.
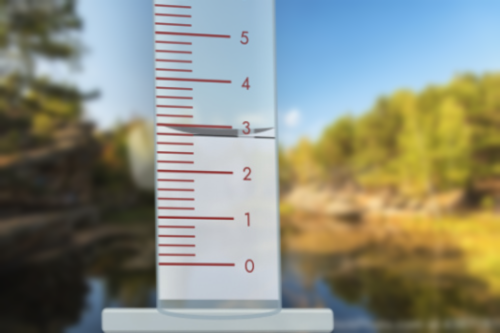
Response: **2.8** mL
